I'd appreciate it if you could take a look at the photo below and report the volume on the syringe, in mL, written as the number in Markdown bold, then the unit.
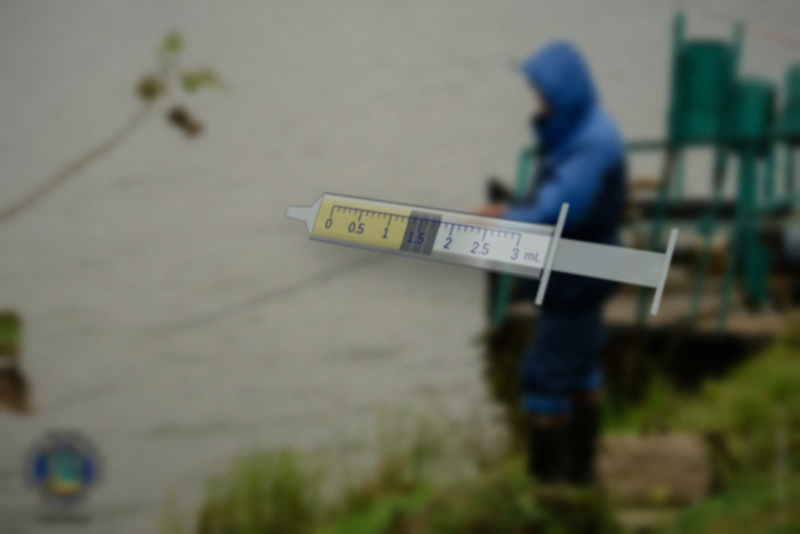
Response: **1.3** mL
